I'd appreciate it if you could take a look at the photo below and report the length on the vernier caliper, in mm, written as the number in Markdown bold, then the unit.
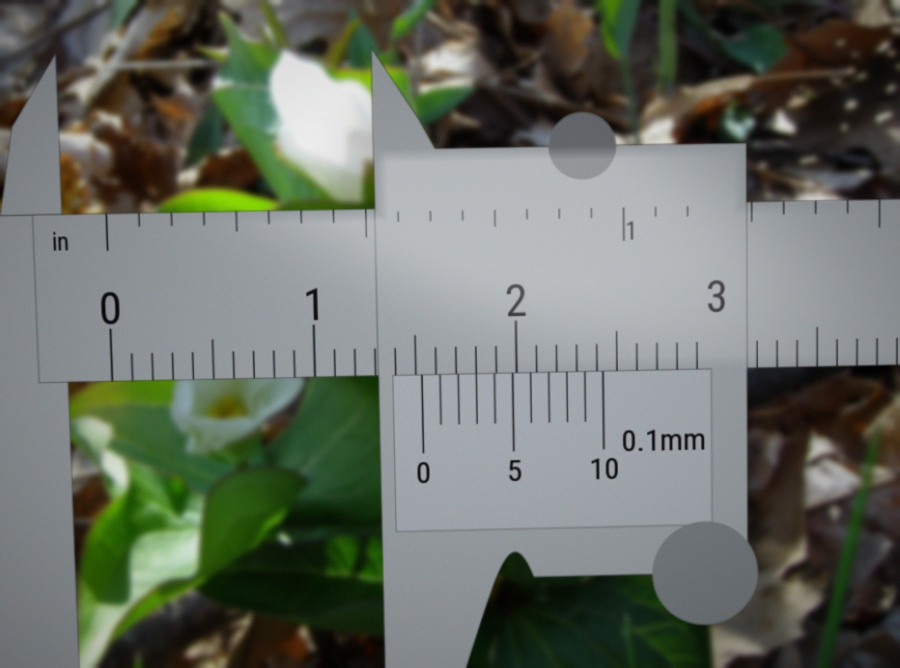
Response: **15.3** mm
